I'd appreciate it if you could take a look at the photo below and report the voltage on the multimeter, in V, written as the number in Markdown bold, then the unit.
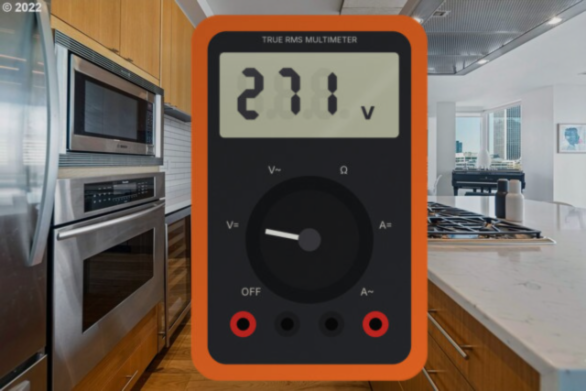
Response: **271** V
